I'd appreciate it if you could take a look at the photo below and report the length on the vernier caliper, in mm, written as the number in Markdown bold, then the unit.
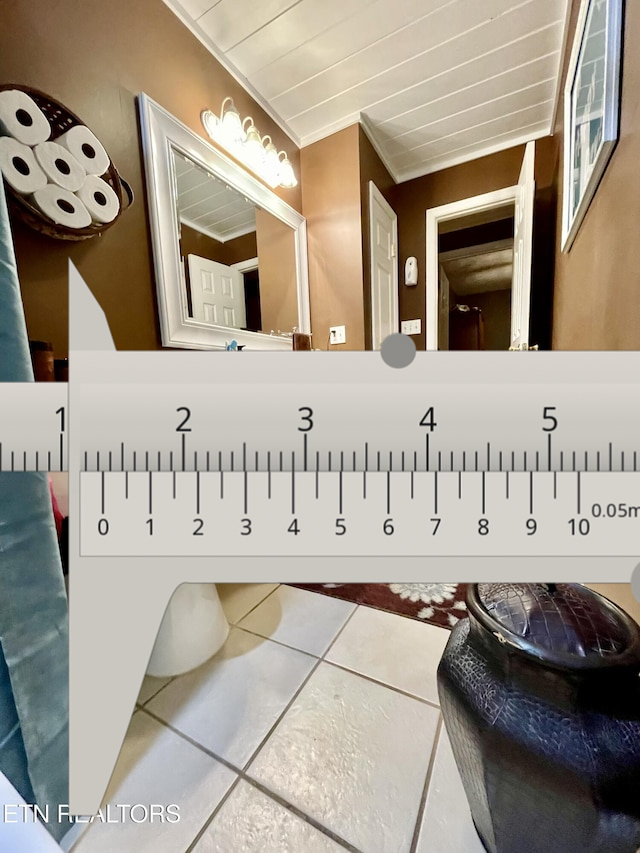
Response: **13.4** mm
